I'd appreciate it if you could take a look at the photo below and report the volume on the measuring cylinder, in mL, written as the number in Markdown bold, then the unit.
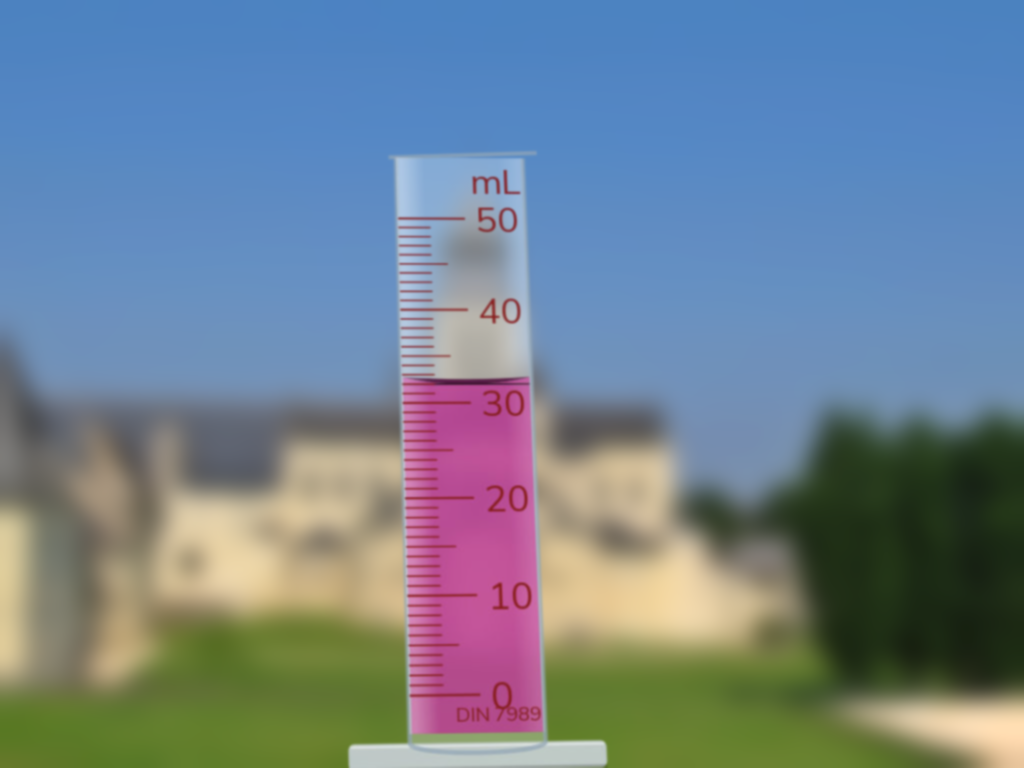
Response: **32** mL
